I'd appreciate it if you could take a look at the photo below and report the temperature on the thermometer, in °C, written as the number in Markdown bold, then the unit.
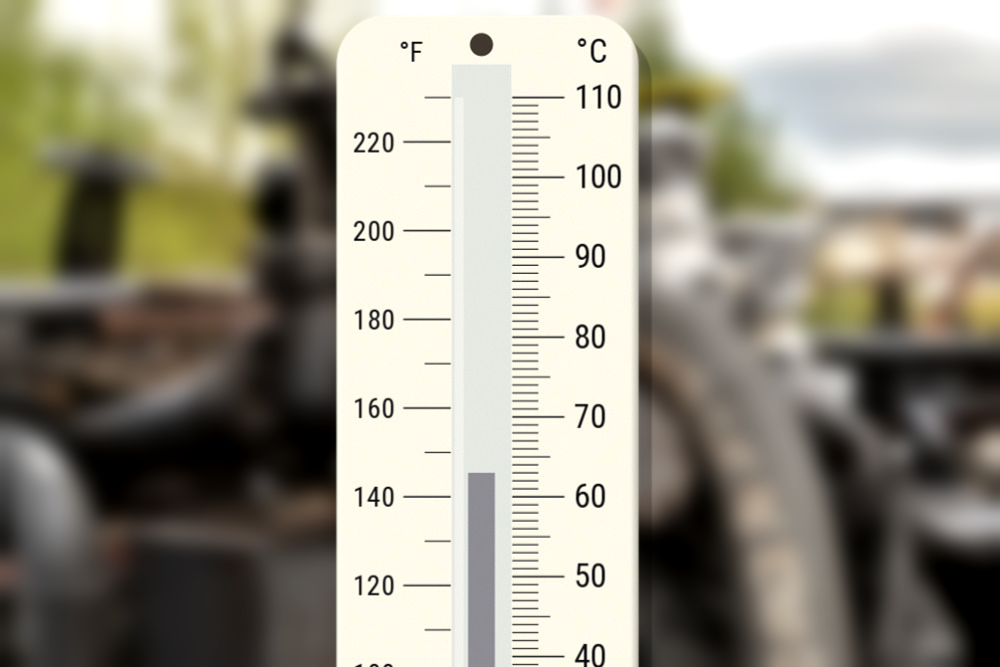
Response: **63** °C
